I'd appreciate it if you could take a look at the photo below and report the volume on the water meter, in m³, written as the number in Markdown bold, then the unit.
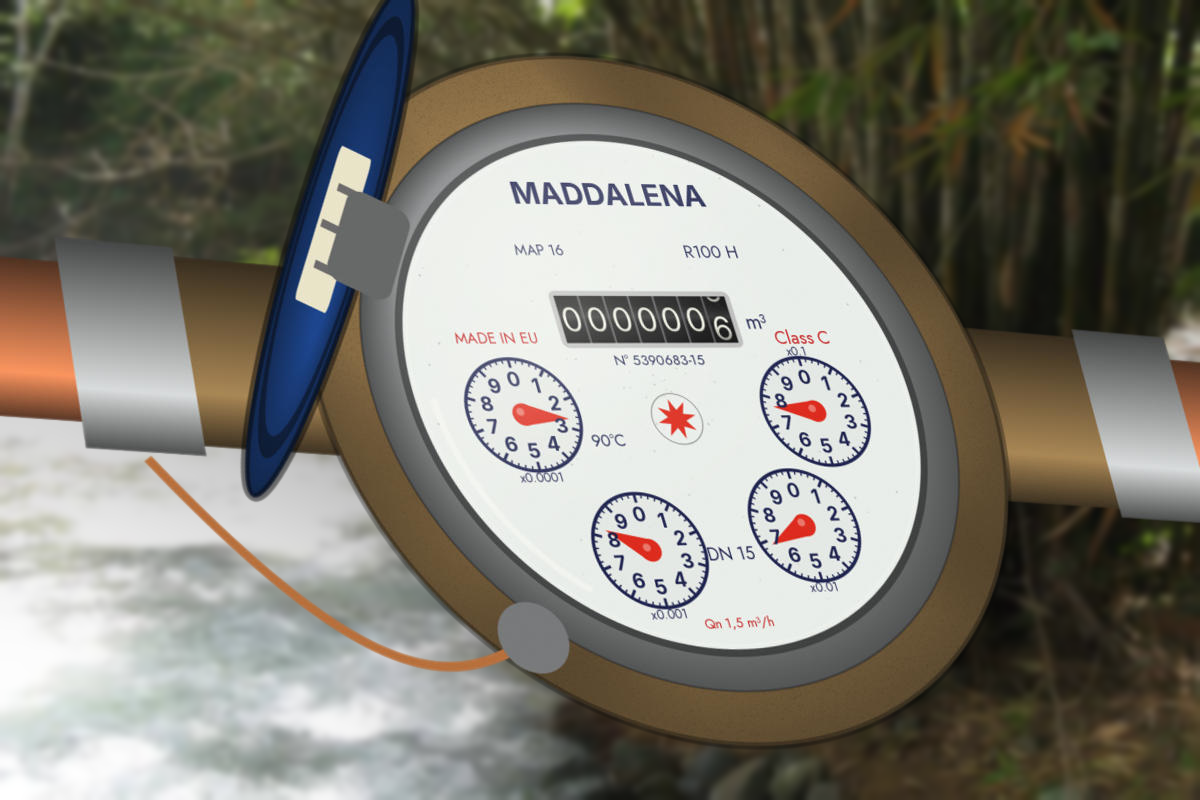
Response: **5.7682** m³
